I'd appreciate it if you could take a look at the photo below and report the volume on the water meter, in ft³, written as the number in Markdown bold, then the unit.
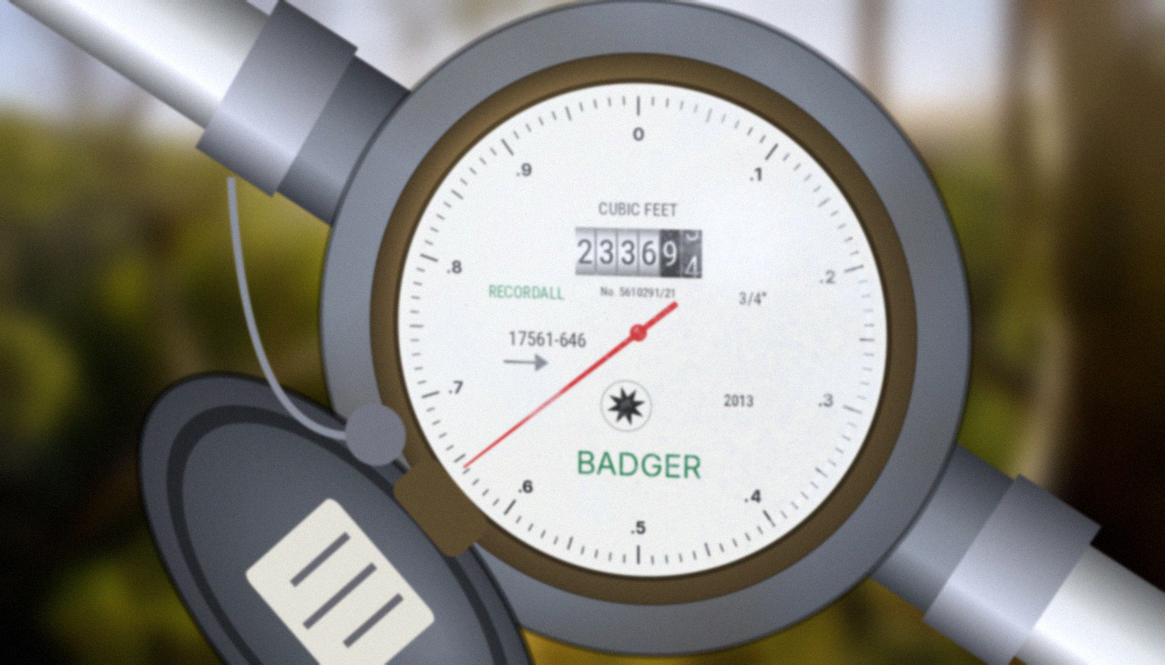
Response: **233693.64** ft³
